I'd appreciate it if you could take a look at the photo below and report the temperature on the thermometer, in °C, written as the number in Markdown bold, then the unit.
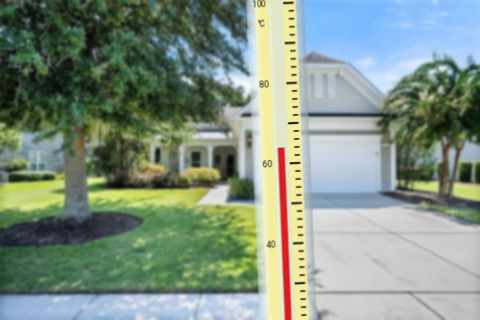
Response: **64** °C
